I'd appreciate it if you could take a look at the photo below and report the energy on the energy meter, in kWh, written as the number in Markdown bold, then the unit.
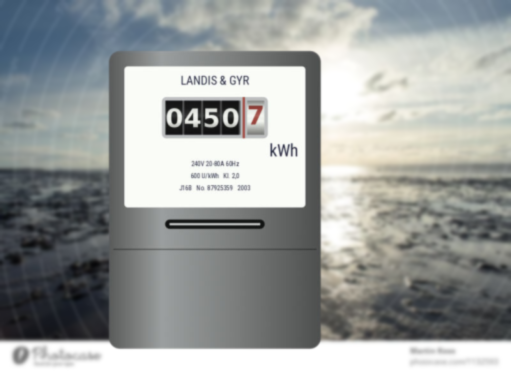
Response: **450.7** kWh
